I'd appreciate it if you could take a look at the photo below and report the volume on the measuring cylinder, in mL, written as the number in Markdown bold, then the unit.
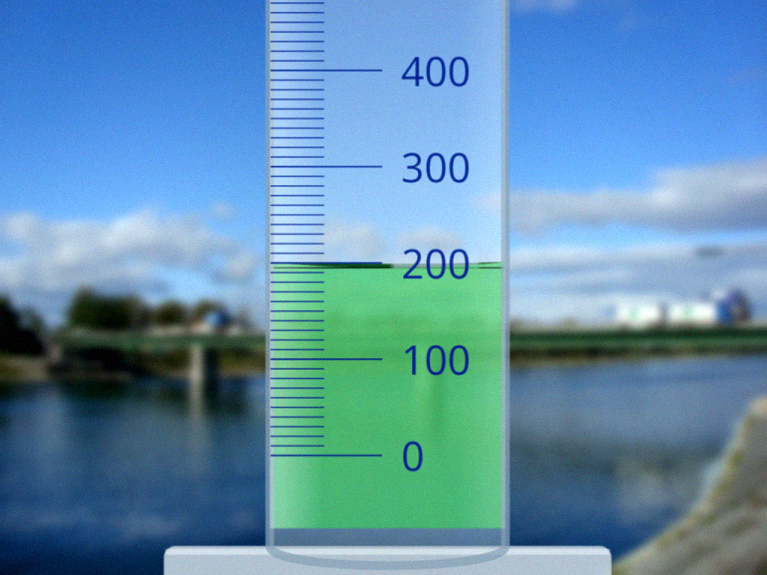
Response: **195** mL
